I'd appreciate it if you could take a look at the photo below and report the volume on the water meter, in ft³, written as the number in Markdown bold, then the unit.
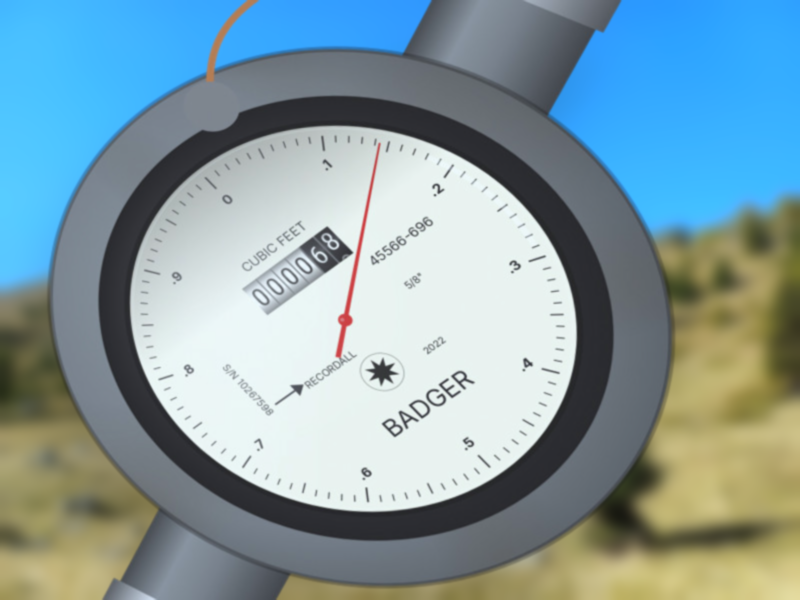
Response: **68.14** ft³
